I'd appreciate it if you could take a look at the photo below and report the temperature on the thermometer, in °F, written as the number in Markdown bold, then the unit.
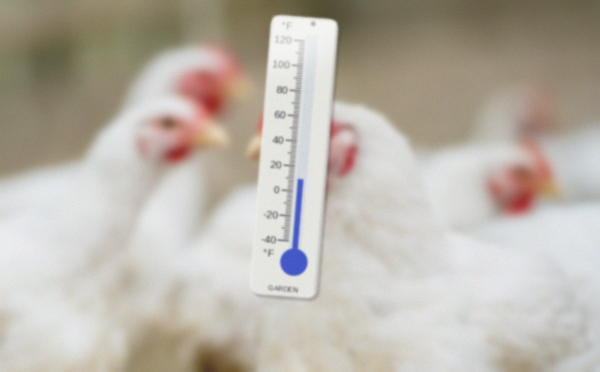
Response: **10** °F
